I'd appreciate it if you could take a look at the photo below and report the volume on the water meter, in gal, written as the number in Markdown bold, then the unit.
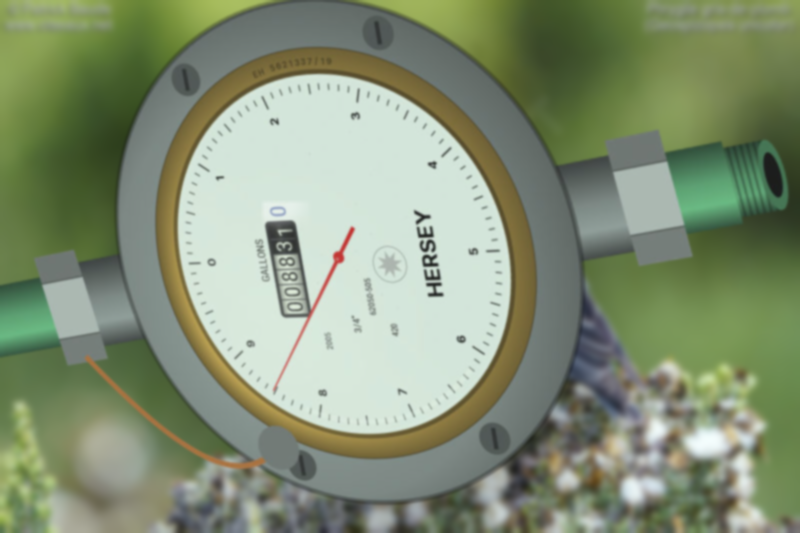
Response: **88308.5** gal
